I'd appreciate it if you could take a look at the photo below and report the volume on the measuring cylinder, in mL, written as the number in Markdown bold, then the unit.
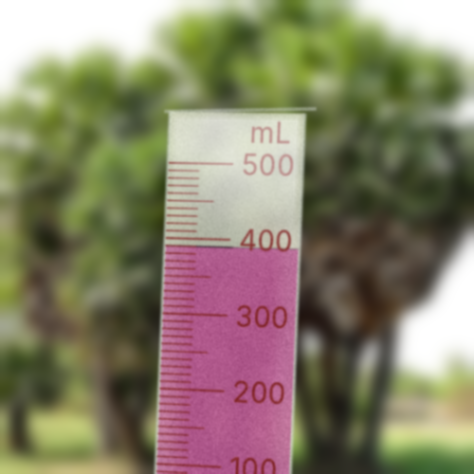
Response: **390** mL
